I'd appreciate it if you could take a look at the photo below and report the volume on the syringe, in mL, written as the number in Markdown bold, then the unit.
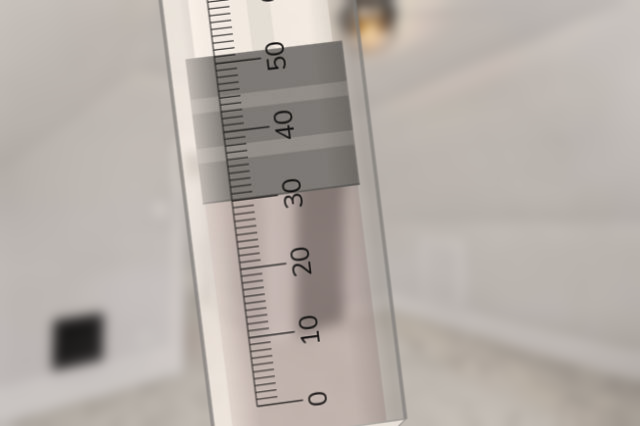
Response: **30** mL
